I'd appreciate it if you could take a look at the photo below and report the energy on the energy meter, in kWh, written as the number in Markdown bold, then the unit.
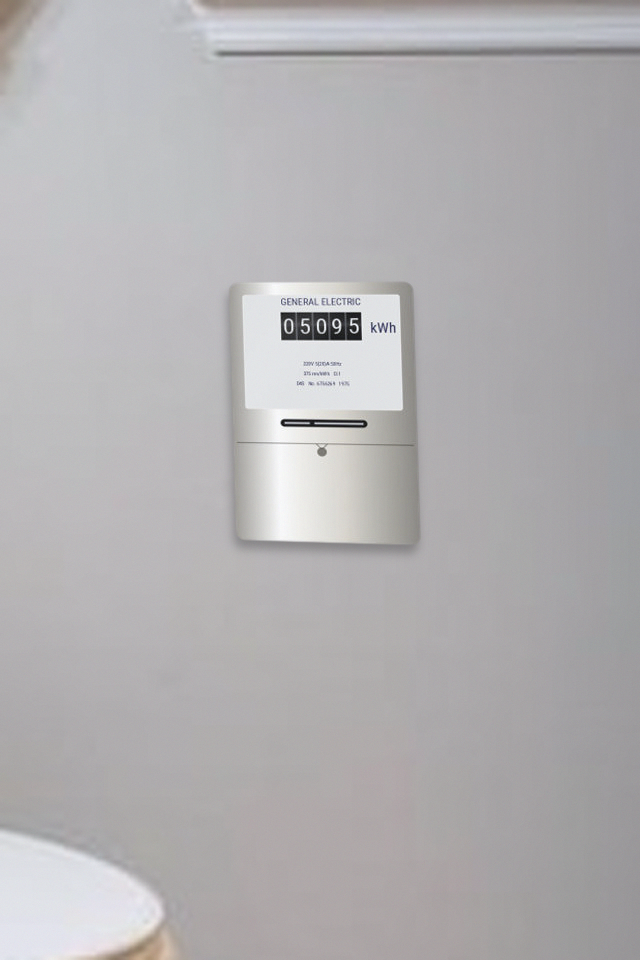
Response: **5095** kWh
